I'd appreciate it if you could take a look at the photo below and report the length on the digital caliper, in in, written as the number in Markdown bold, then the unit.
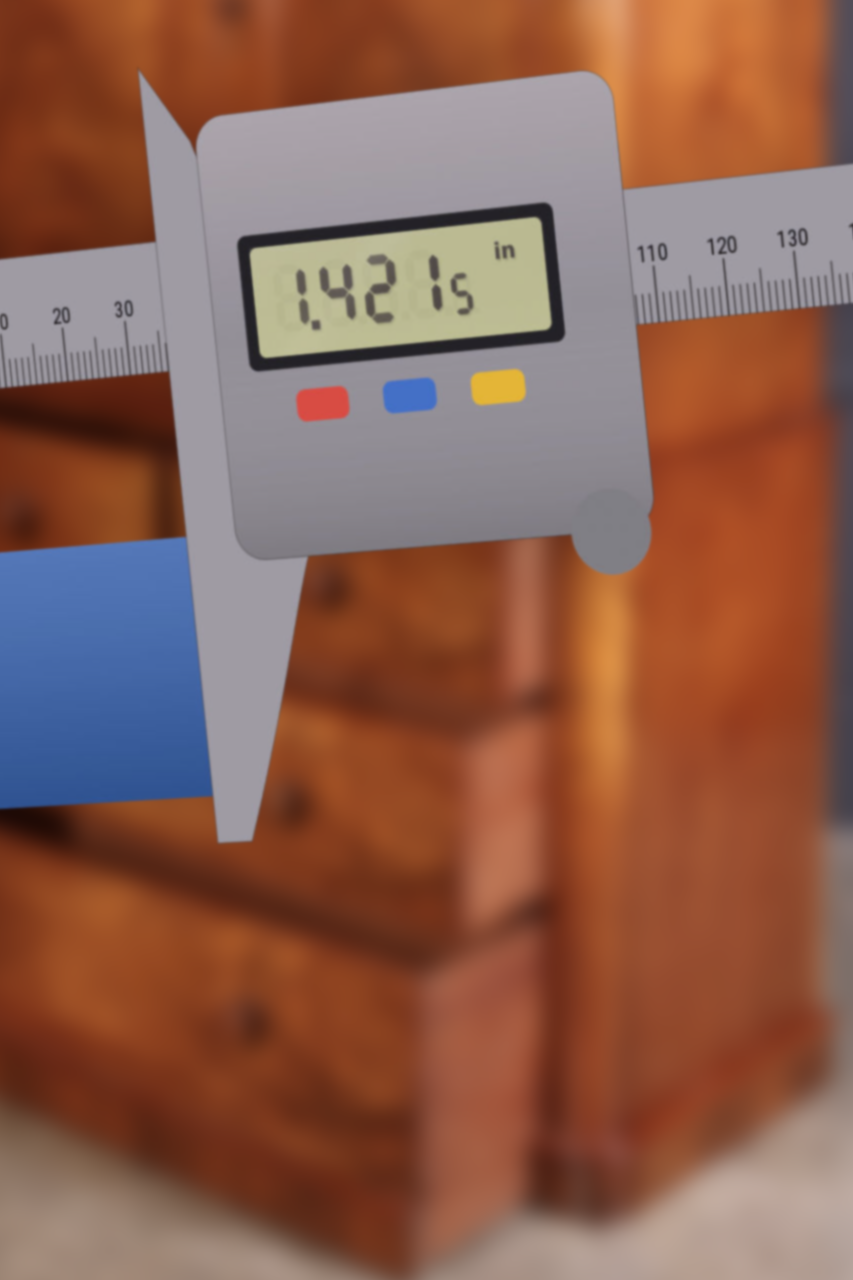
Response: **1.4215** in
